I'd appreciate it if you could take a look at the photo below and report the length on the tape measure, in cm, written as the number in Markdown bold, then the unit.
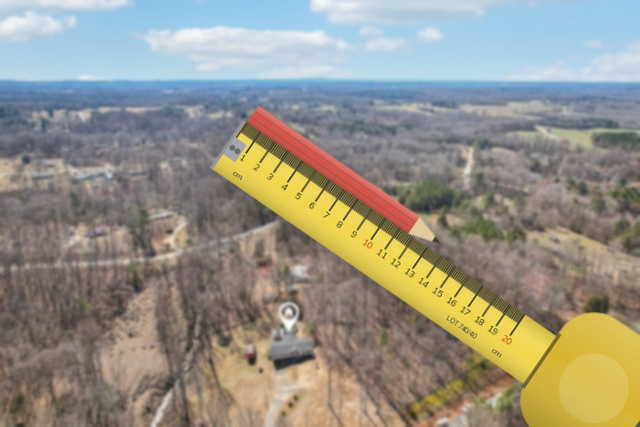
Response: **13.5** cm
